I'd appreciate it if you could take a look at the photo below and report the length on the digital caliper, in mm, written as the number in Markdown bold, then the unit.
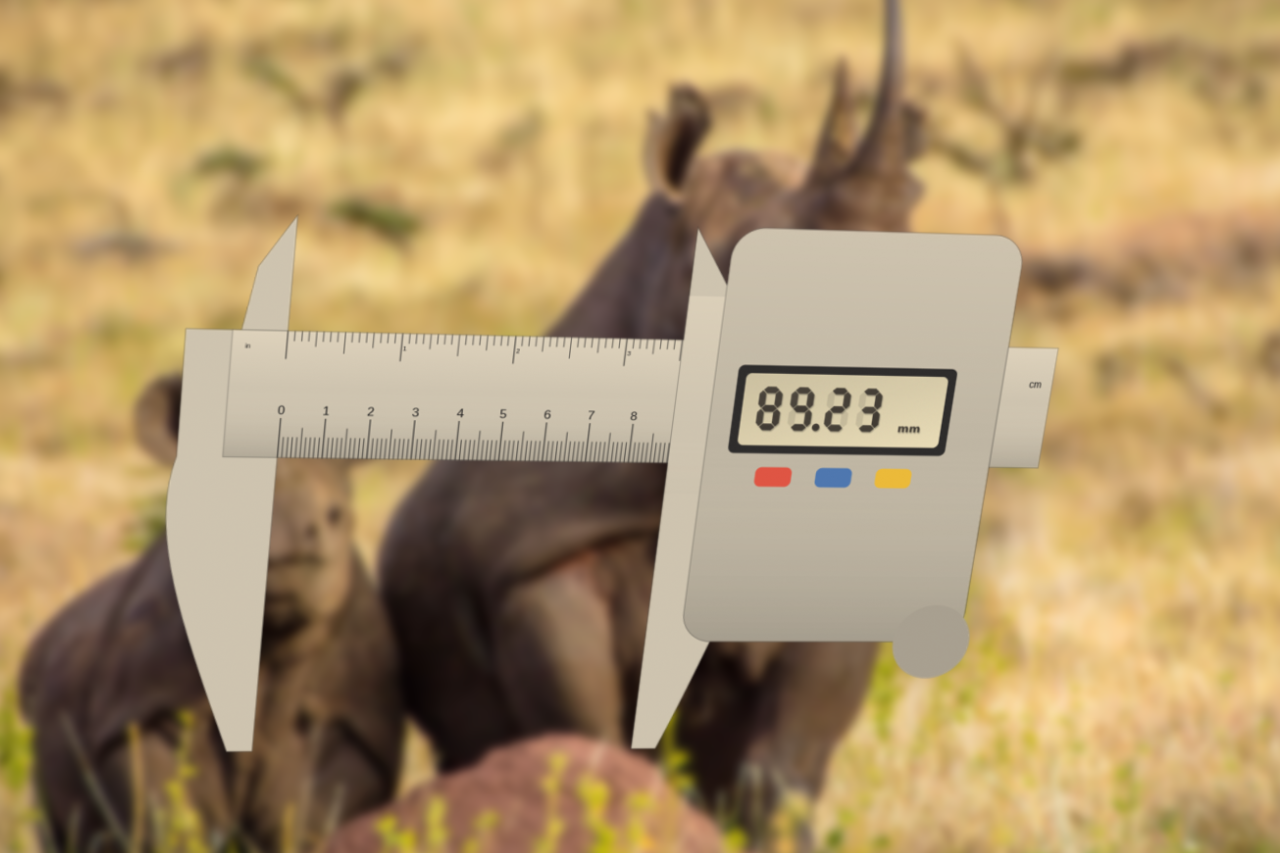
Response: **89.23** mm
